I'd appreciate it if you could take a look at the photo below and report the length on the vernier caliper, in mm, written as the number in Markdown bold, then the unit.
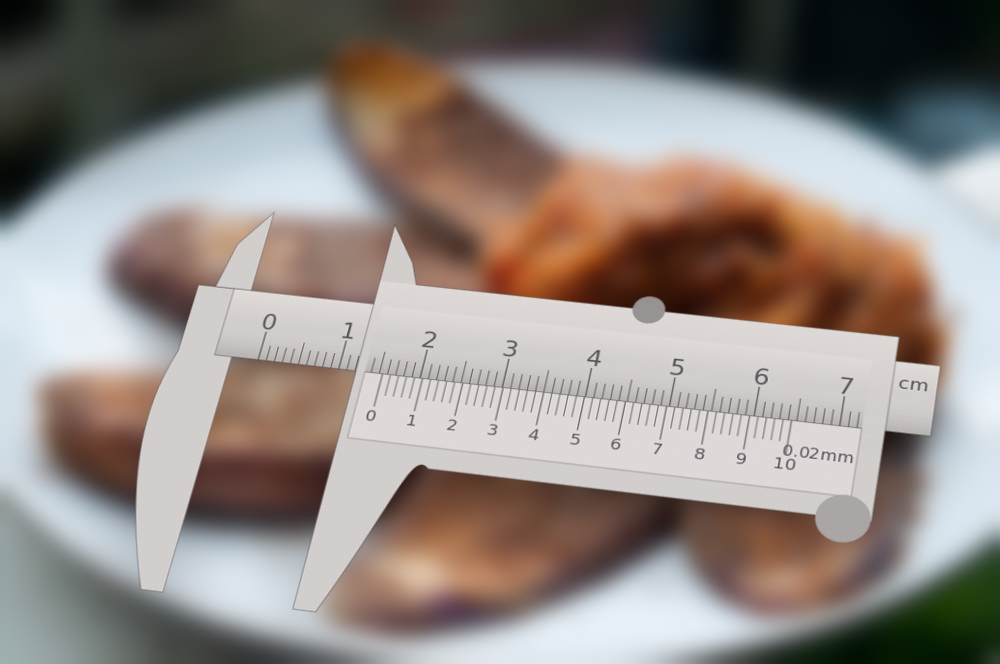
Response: **15.4** mm
